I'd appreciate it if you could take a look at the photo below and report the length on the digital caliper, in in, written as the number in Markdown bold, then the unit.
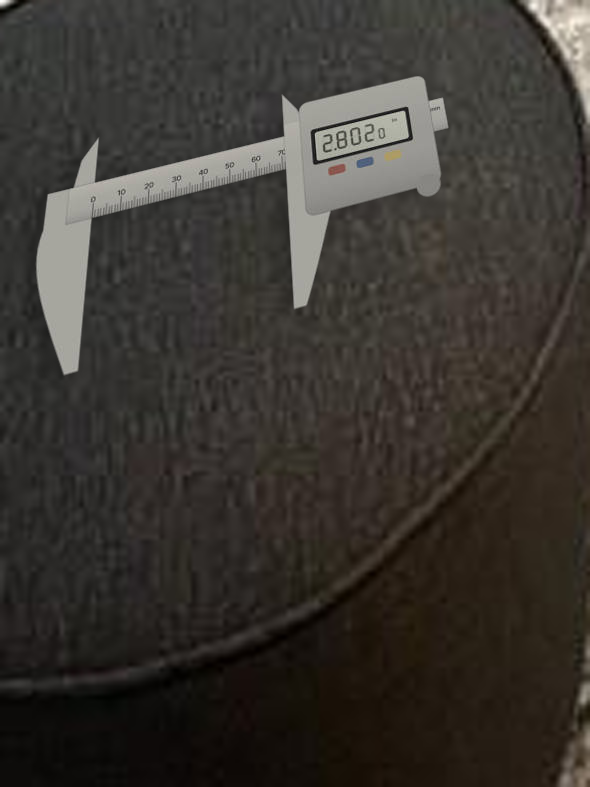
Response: **2.8020** in
